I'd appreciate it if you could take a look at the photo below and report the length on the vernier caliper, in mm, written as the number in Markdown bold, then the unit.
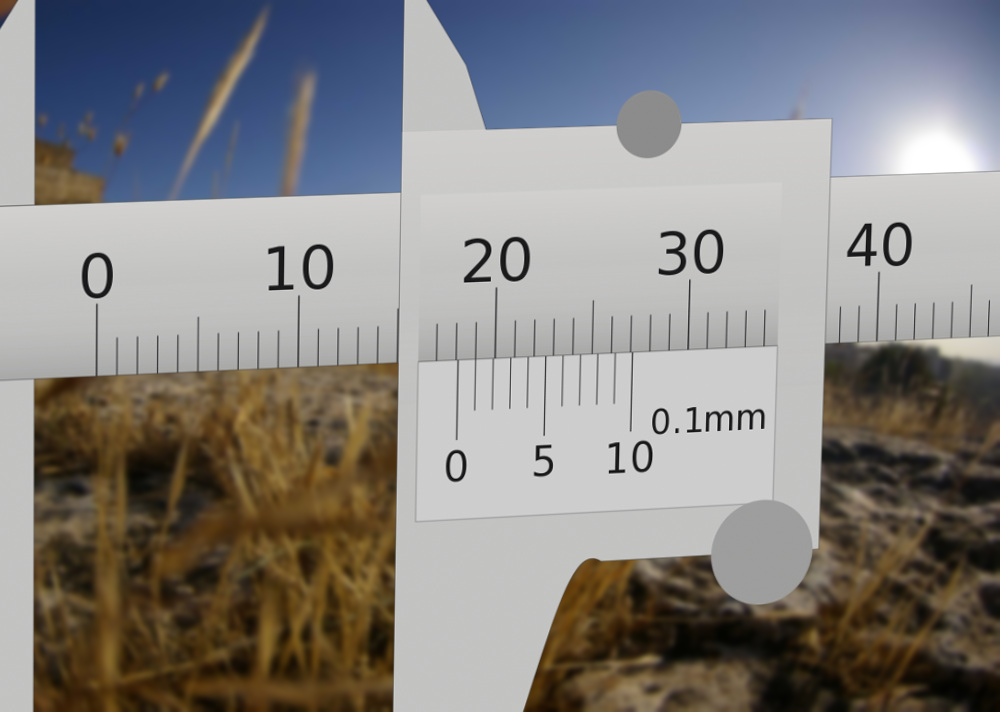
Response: **18.1** mm
